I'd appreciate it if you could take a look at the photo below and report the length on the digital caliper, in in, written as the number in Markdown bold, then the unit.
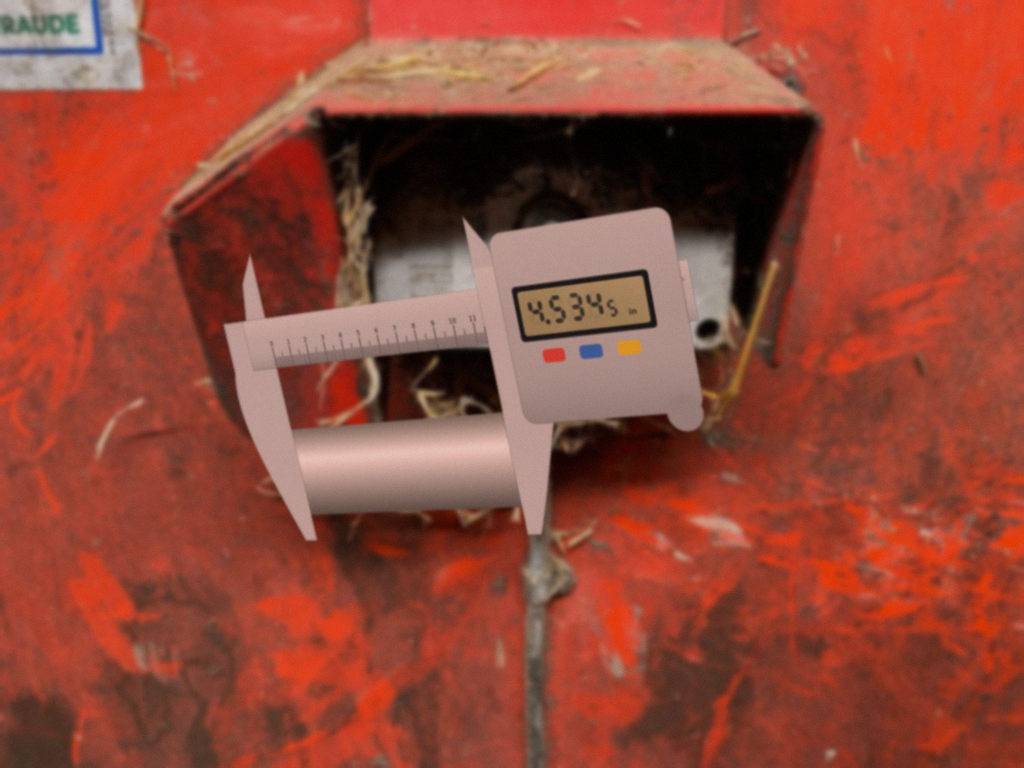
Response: **4.5345** in
